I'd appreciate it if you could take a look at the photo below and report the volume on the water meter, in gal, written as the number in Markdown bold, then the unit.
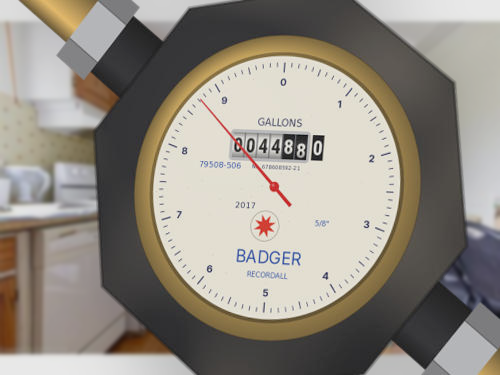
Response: **44878.7** gal
